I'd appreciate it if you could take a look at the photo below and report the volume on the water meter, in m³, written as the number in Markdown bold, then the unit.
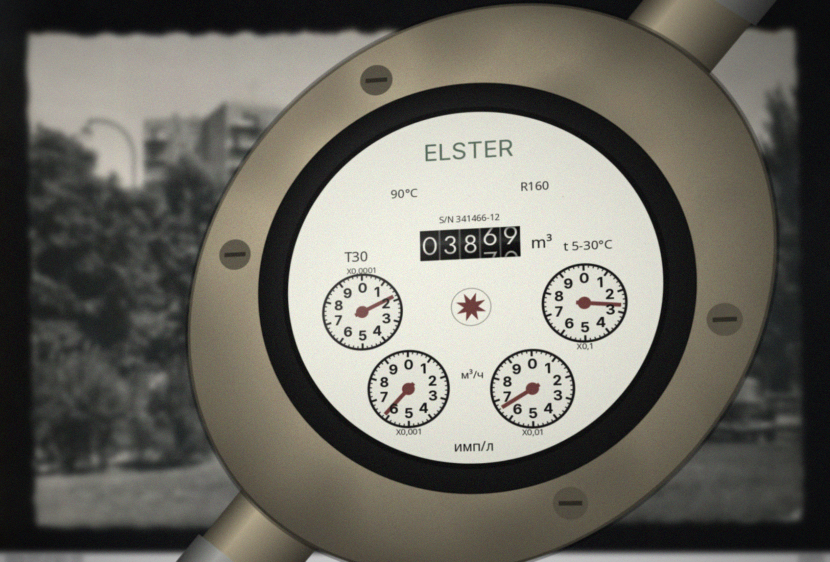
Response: **3869.2661** m³
